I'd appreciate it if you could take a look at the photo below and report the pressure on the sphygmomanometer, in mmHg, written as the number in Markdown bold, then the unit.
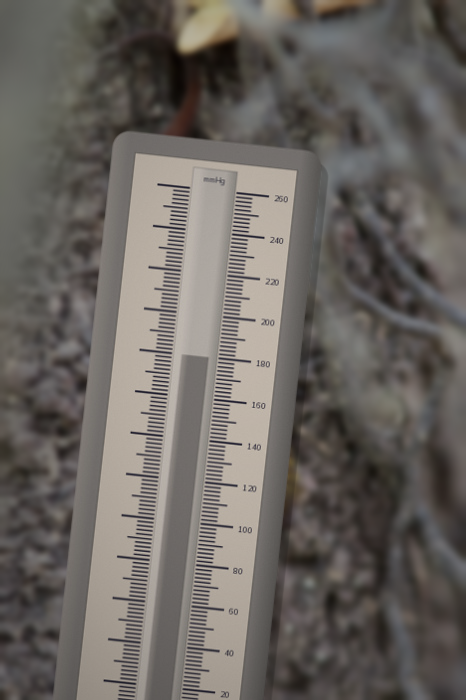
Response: **180** mmHg
